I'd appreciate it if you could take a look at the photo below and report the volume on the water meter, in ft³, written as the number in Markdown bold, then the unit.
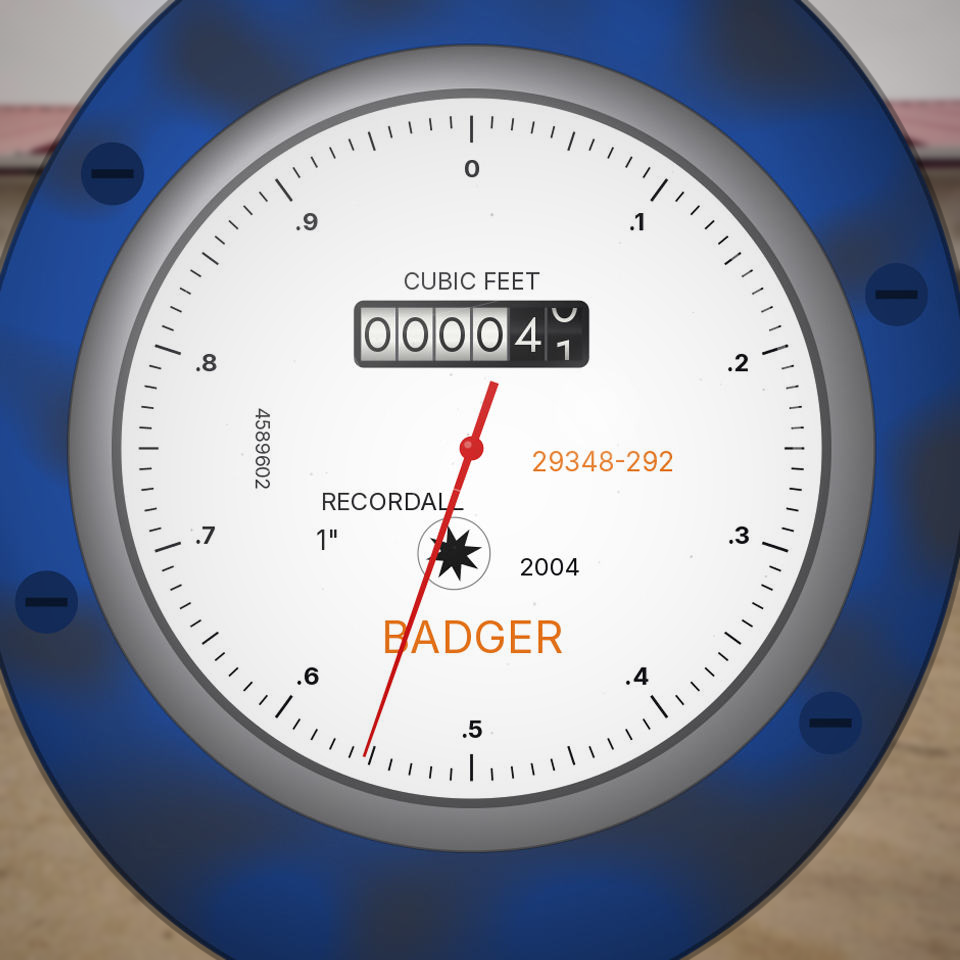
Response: **40.55** ft³
